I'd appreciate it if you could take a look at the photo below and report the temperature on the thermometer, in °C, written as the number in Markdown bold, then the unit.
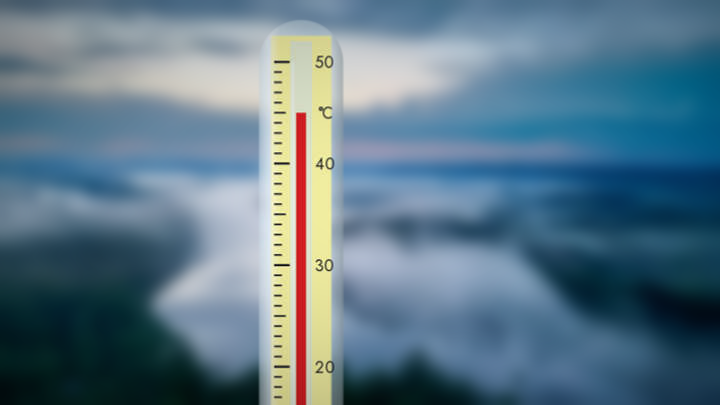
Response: **45** °C
